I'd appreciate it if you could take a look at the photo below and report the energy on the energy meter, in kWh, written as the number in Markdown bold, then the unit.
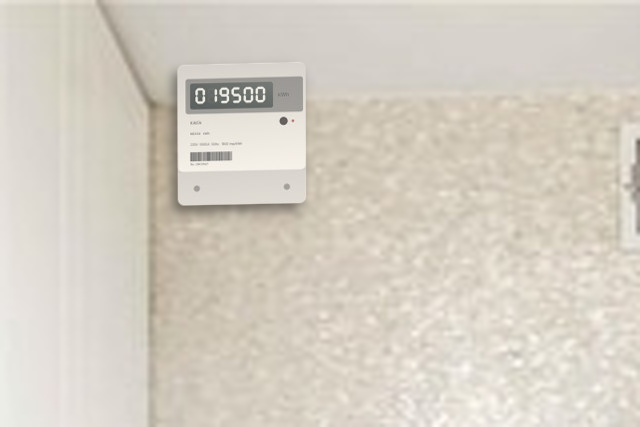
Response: **19500** kWh
